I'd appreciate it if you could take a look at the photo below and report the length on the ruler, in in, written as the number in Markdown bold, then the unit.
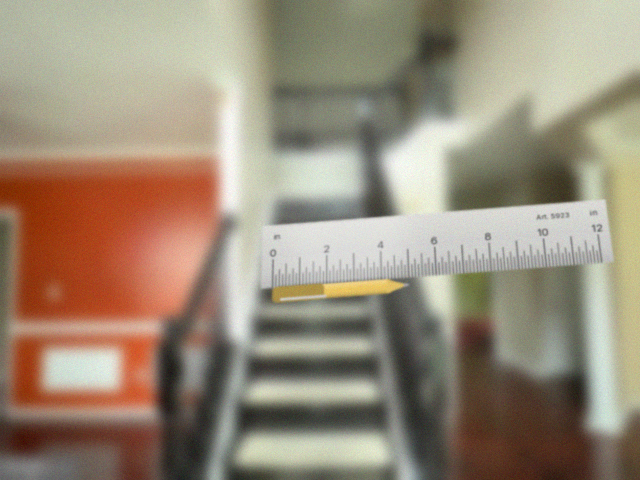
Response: **5** in
